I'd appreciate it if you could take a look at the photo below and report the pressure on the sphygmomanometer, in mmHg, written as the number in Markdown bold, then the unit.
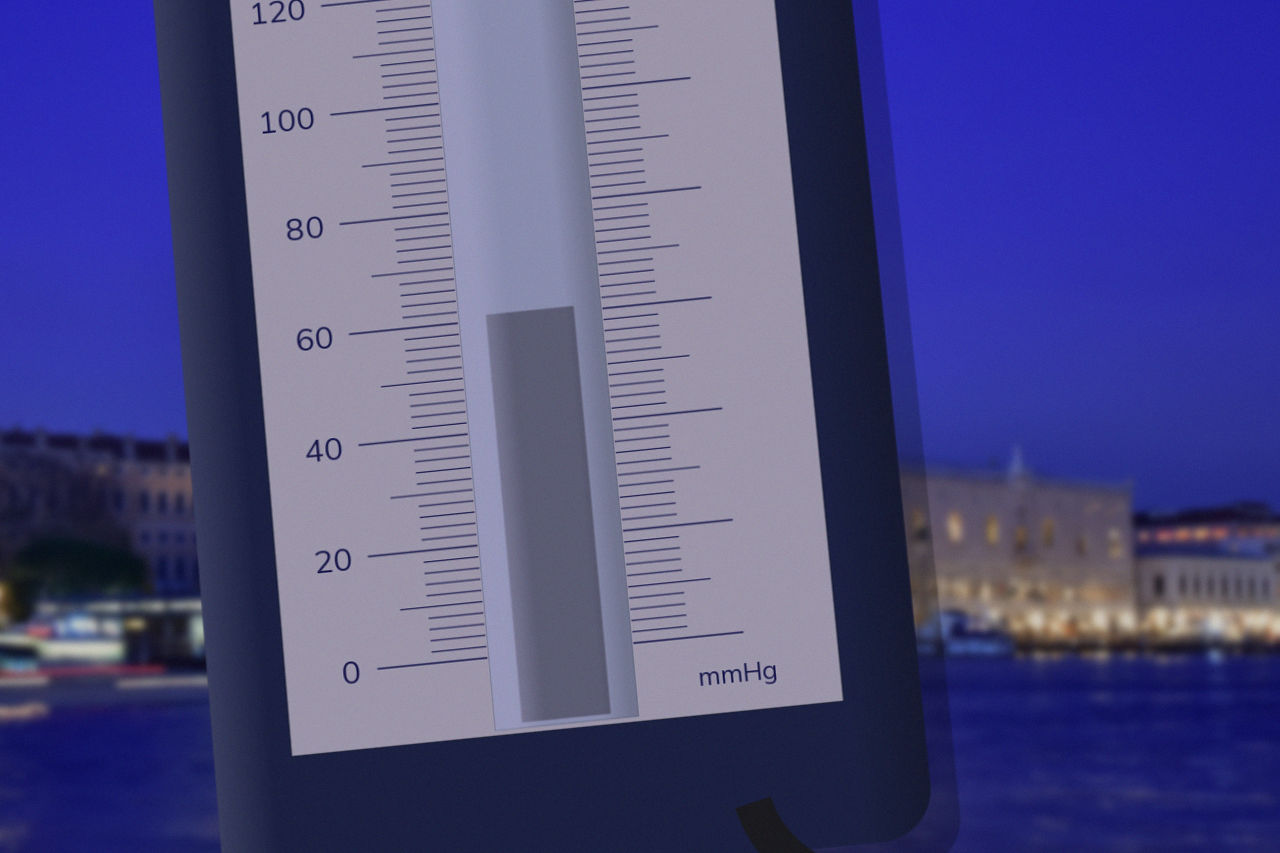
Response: **61** mmHg
